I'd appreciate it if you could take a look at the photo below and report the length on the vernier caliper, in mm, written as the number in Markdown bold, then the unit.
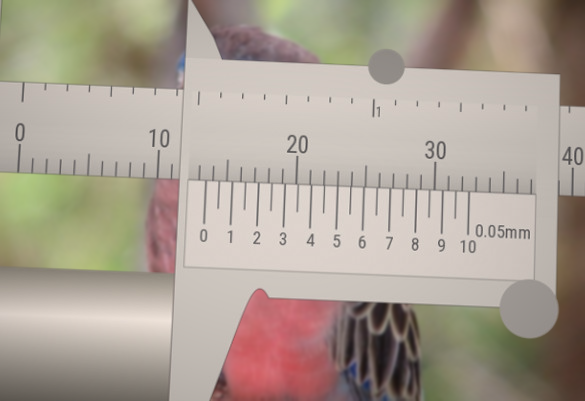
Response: **13.5** mm
